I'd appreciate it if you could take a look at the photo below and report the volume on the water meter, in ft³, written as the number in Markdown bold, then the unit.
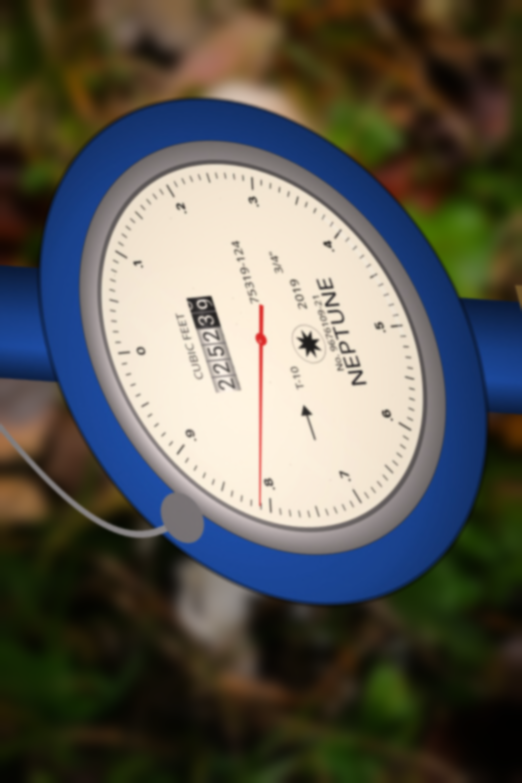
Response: **225238.81** ft³
